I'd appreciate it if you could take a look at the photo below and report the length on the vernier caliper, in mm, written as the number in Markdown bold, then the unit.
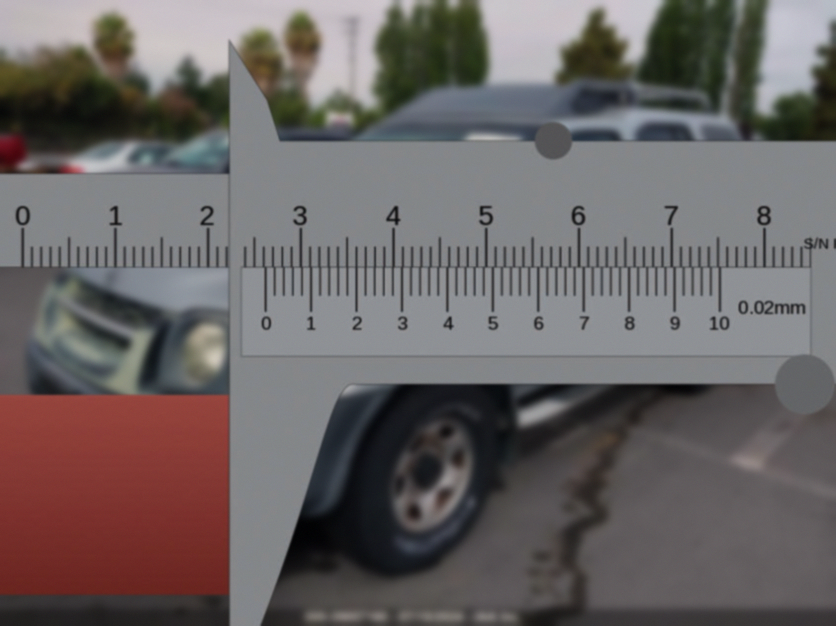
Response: **26.2** mm
